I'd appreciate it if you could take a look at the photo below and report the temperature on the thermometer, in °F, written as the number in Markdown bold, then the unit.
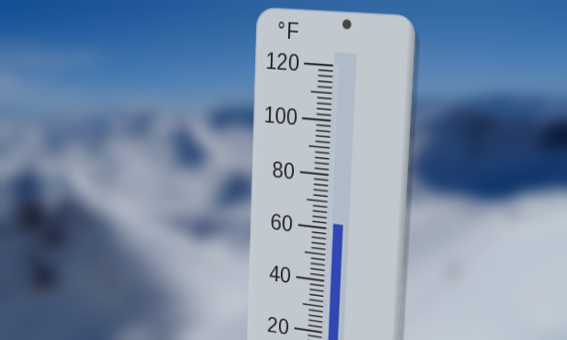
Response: **62** °F
